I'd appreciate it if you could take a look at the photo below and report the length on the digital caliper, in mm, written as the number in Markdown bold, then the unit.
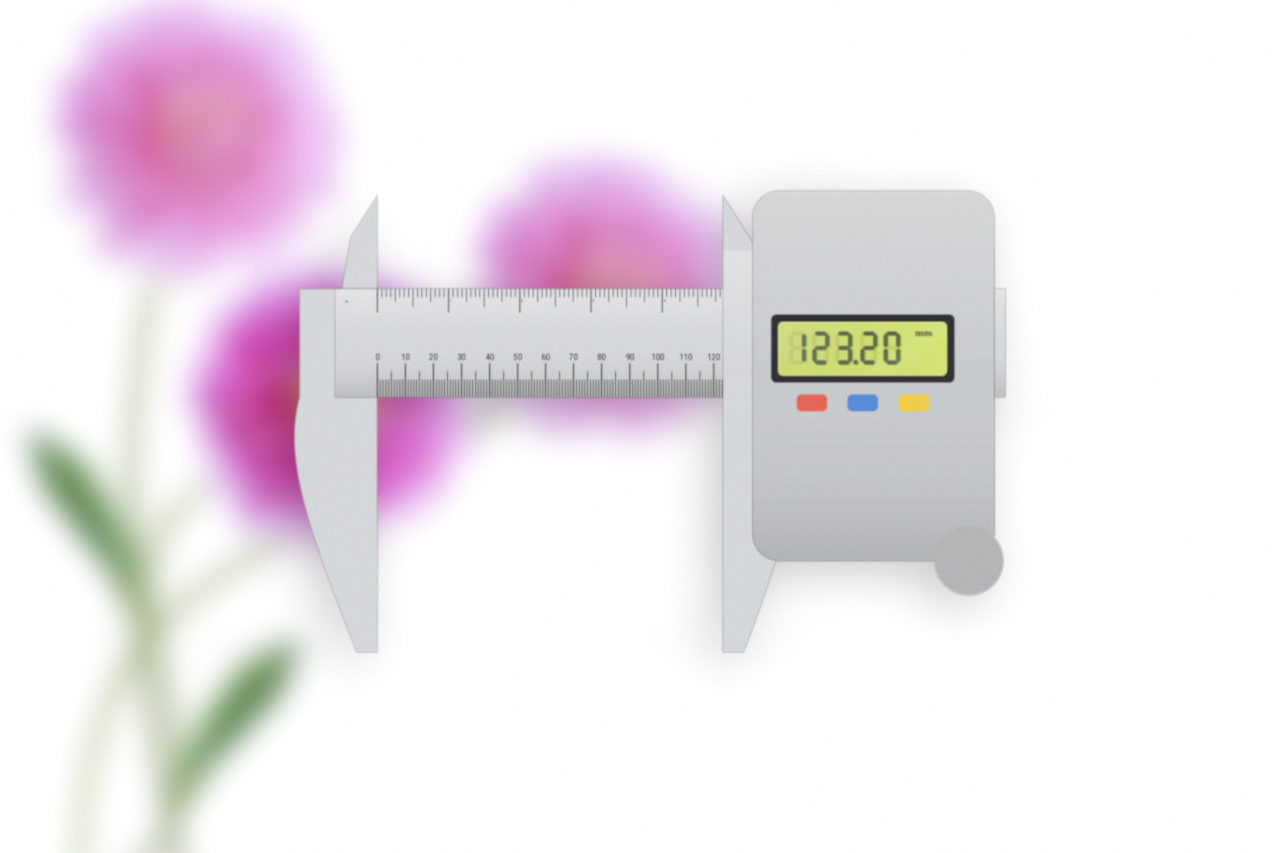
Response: **123.20** mm
